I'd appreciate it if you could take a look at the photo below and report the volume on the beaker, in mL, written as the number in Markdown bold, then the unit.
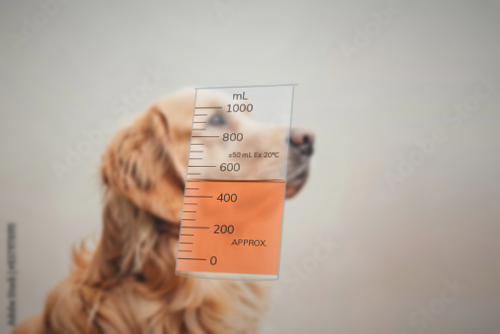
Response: **500** mL
